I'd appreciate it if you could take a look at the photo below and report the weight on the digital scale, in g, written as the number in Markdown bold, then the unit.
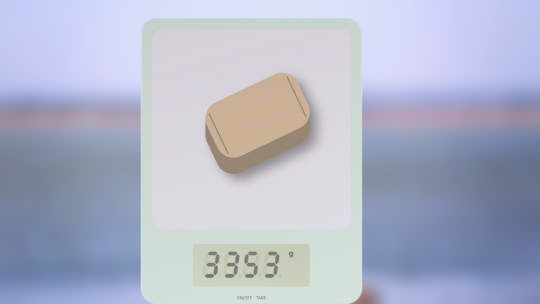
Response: **3353** g
